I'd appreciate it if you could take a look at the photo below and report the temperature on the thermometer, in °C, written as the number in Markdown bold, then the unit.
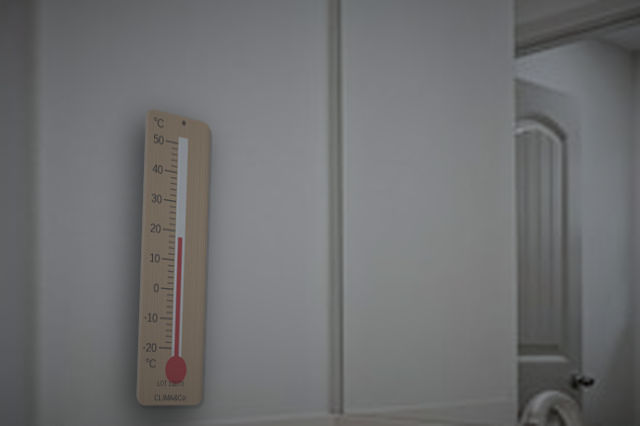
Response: **18** °C
